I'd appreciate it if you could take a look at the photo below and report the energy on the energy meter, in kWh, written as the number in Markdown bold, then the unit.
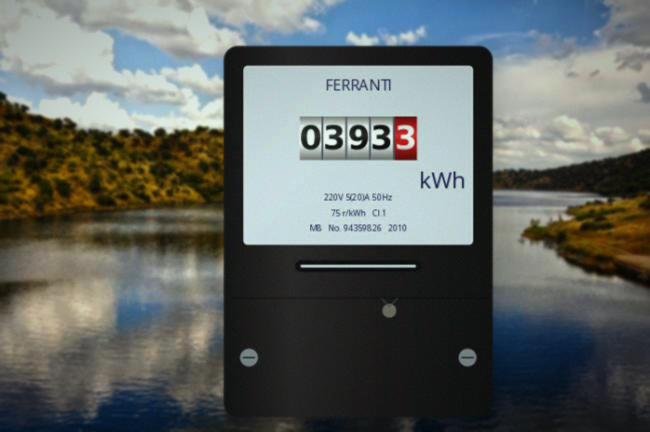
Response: **393.3** kWh
